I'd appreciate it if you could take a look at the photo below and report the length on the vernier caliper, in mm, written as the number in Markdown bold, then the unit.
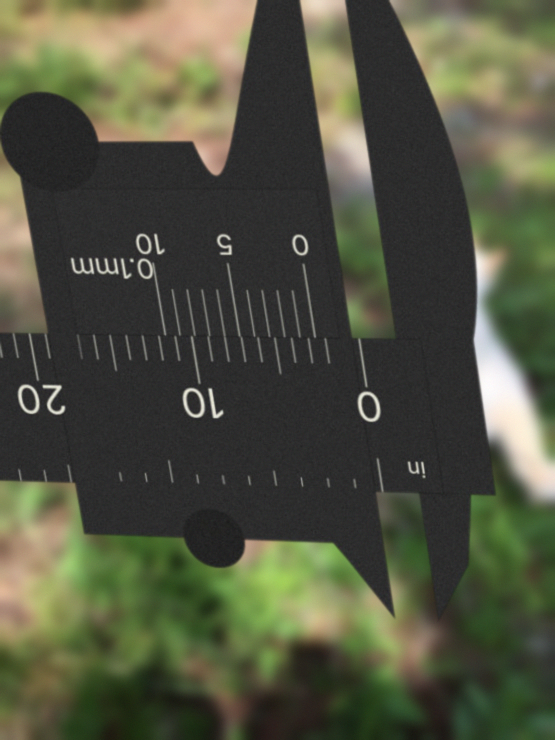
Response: **2.6** mm
